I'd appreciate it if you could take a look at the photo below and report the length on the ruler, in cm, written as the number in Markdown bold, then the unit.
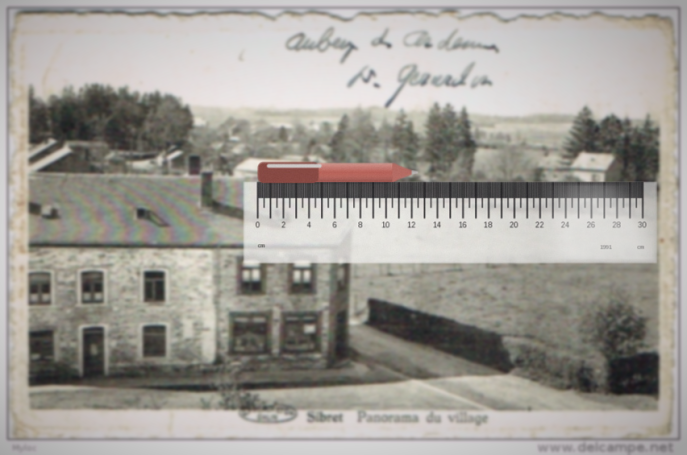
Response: **12.5** cm
